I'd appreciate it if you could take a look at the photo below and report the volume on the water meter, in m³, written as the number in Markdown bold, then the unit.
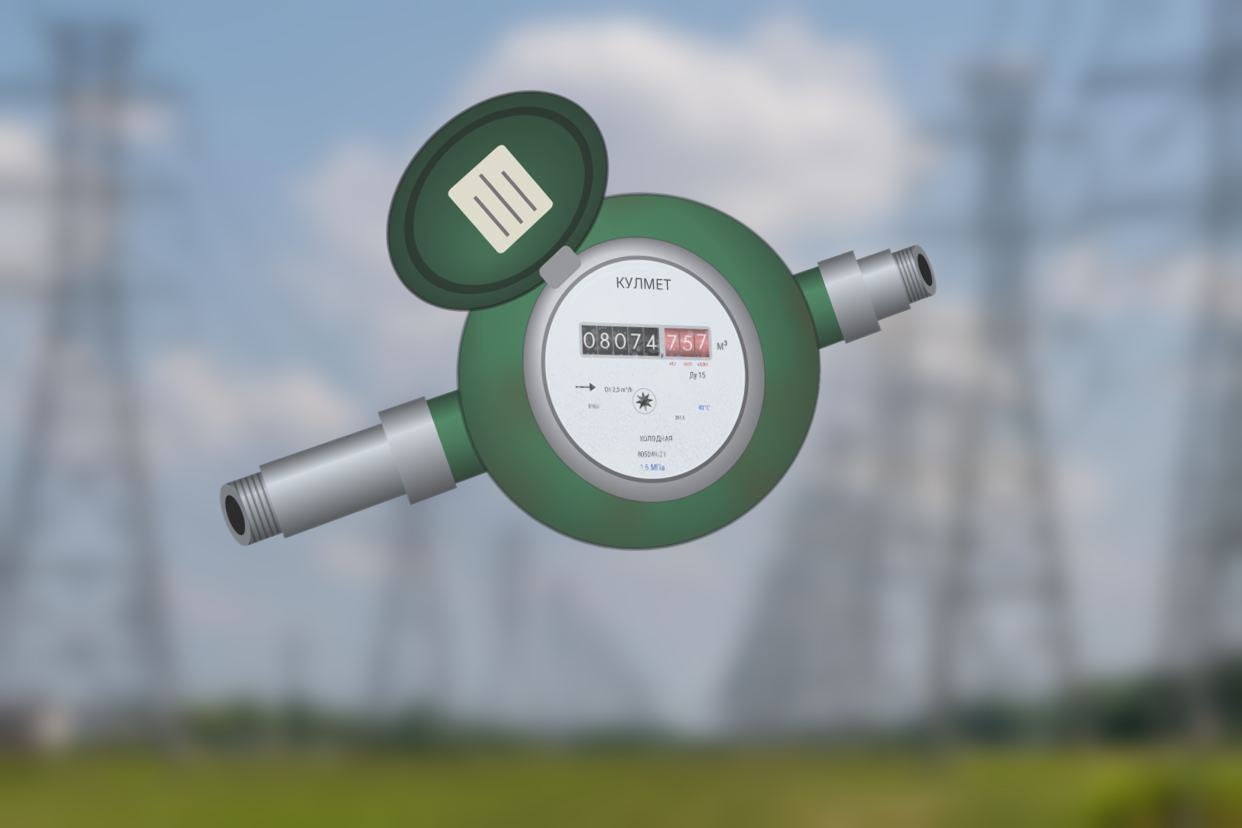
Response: **8074.757** m³
